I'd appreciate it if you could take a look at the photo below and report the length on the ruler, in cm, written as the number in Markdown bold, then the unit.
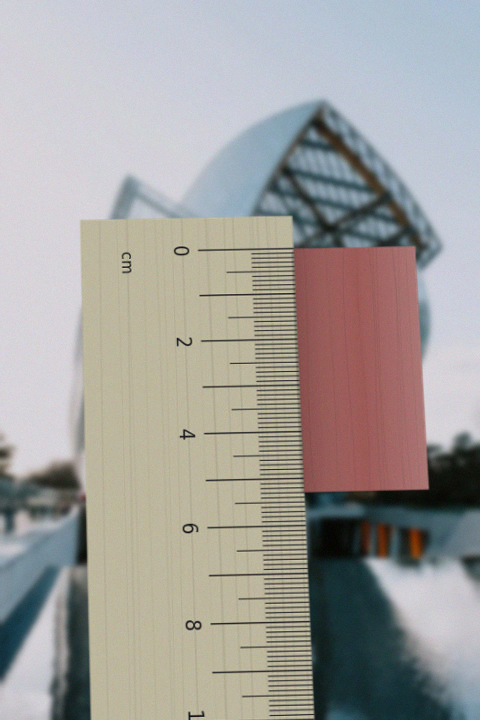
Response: **5.3** cm
